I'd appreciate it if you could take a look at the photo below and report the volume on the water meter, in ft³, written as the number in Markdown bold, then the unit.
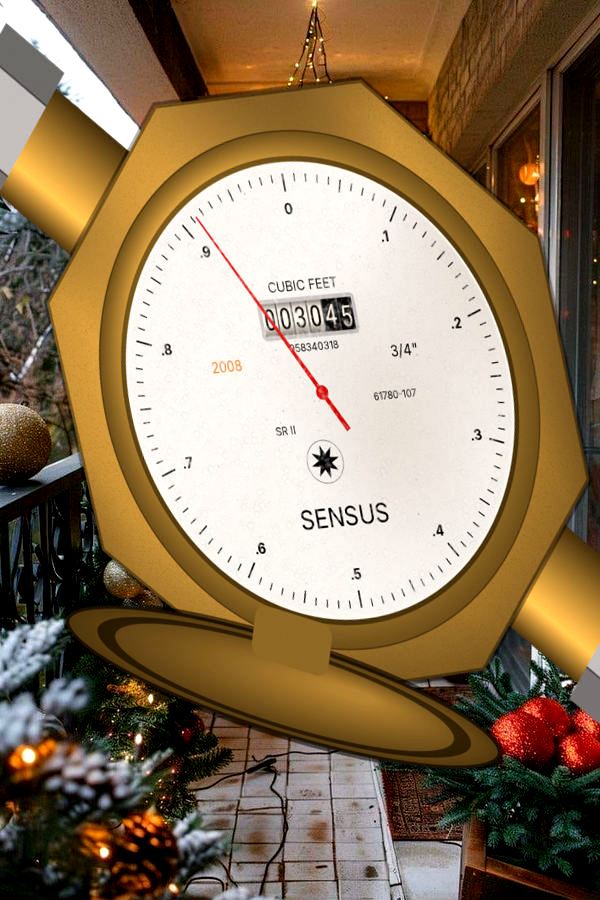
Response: **3044.91** ft³
